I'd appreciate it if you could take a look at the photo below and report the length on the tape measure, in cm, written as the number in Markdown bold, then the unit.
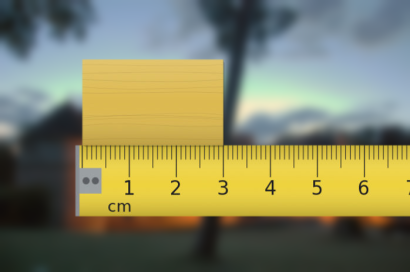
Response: **3** cm
